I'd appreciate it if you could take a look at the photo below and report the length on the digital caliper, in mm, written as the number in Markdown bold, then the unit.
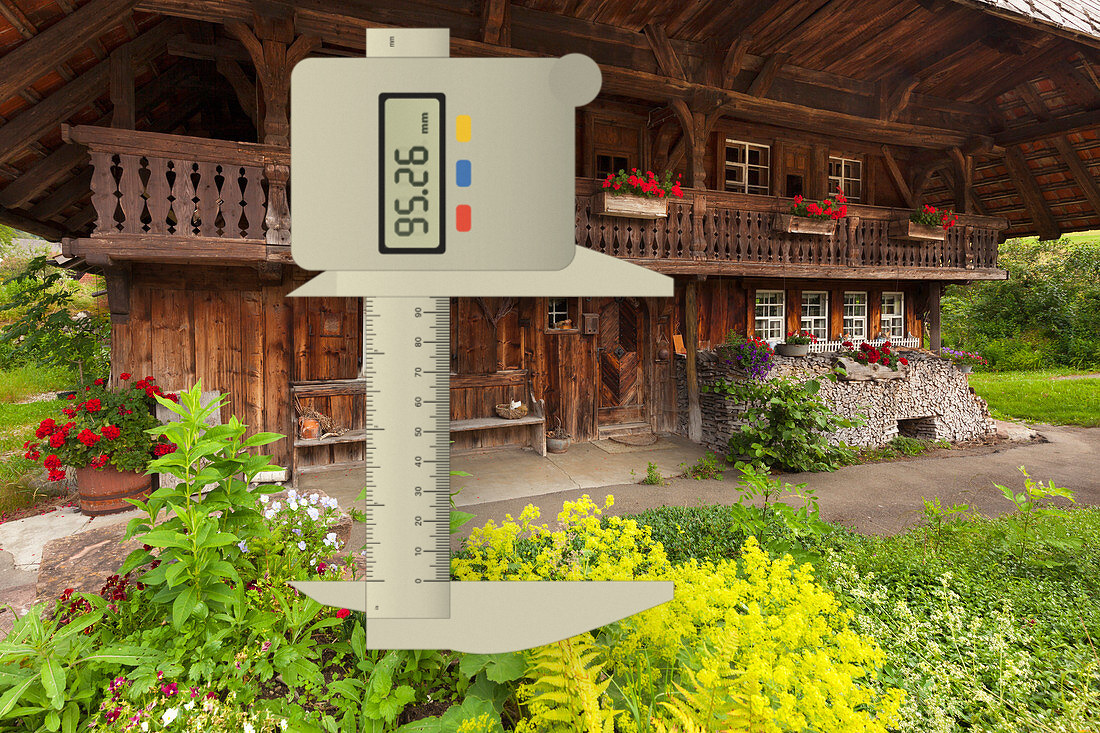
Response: **95.26** mm
